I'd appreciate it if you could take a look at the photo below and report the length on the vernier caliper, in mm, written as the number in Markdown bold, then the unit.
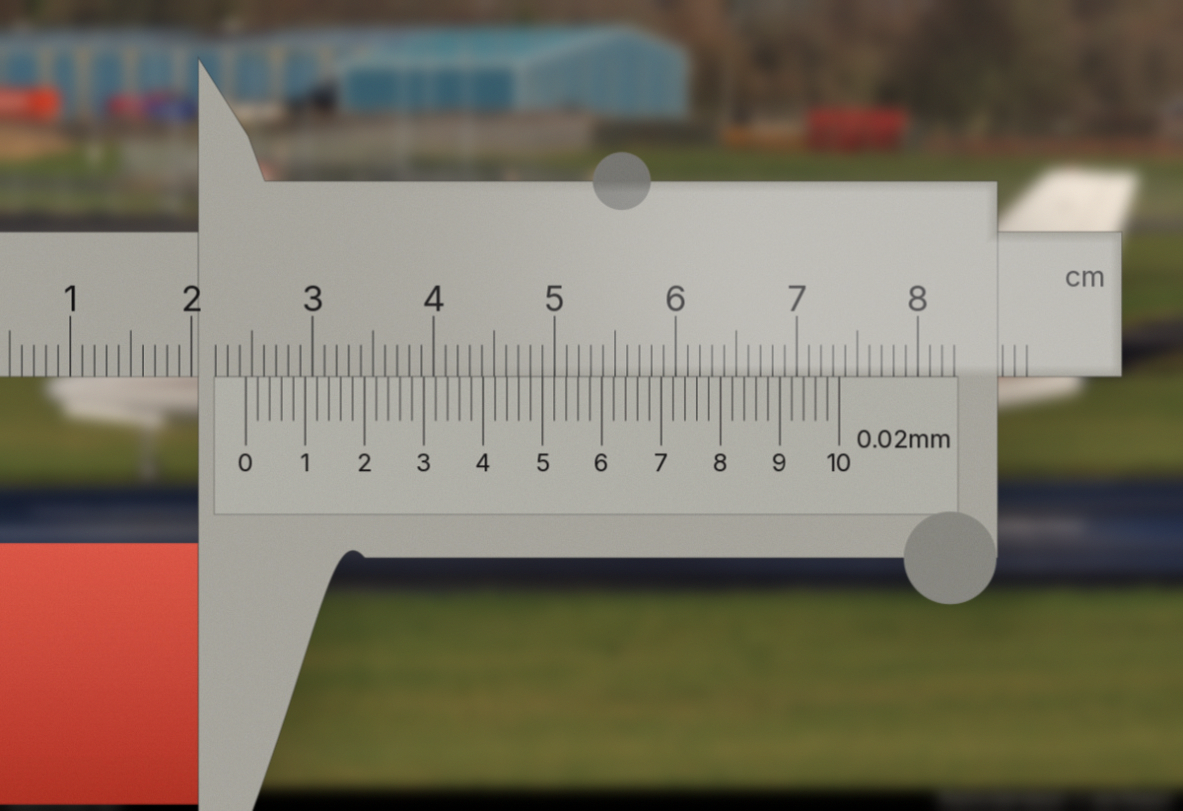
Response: **24.5** mm
